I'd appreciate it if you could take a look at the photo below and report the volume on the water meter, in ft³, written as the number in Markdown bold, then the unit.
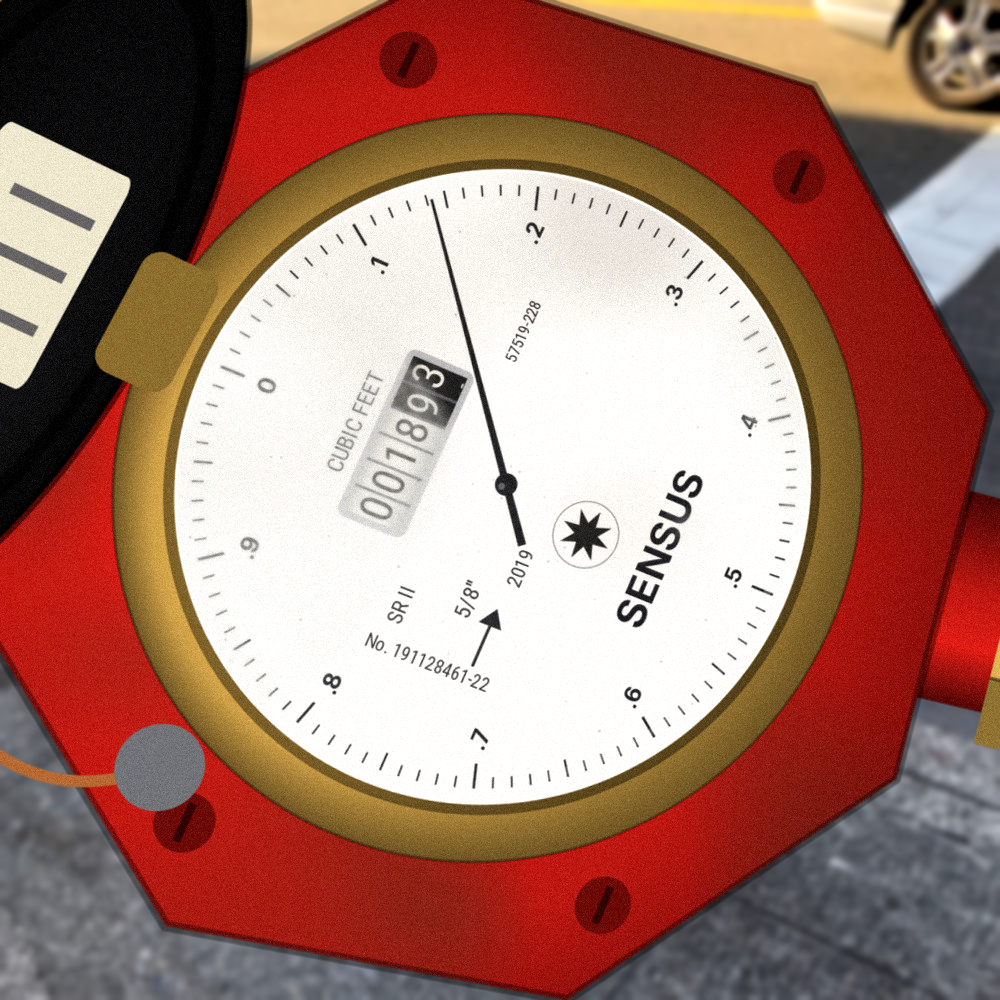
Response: **1893.14** ft³
